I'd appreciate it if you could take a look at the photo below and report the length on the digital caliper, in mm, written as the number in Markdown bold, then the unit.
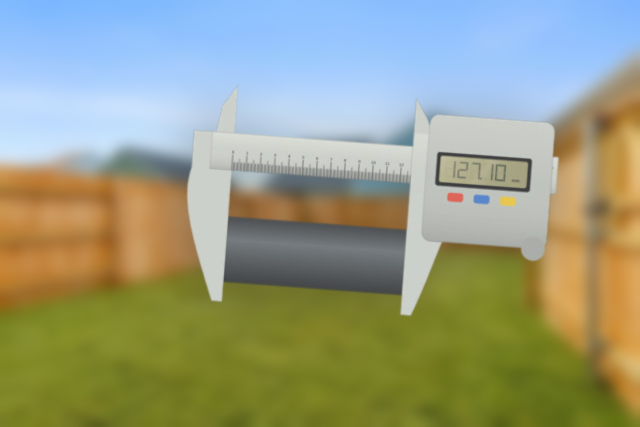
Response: **127.10** mm
